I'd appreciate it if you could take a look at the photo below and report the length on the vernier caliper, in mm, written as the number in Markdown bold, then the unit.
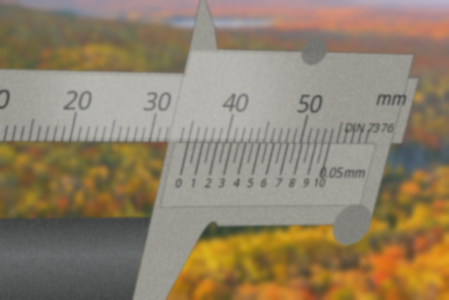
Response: **35.0** mm
